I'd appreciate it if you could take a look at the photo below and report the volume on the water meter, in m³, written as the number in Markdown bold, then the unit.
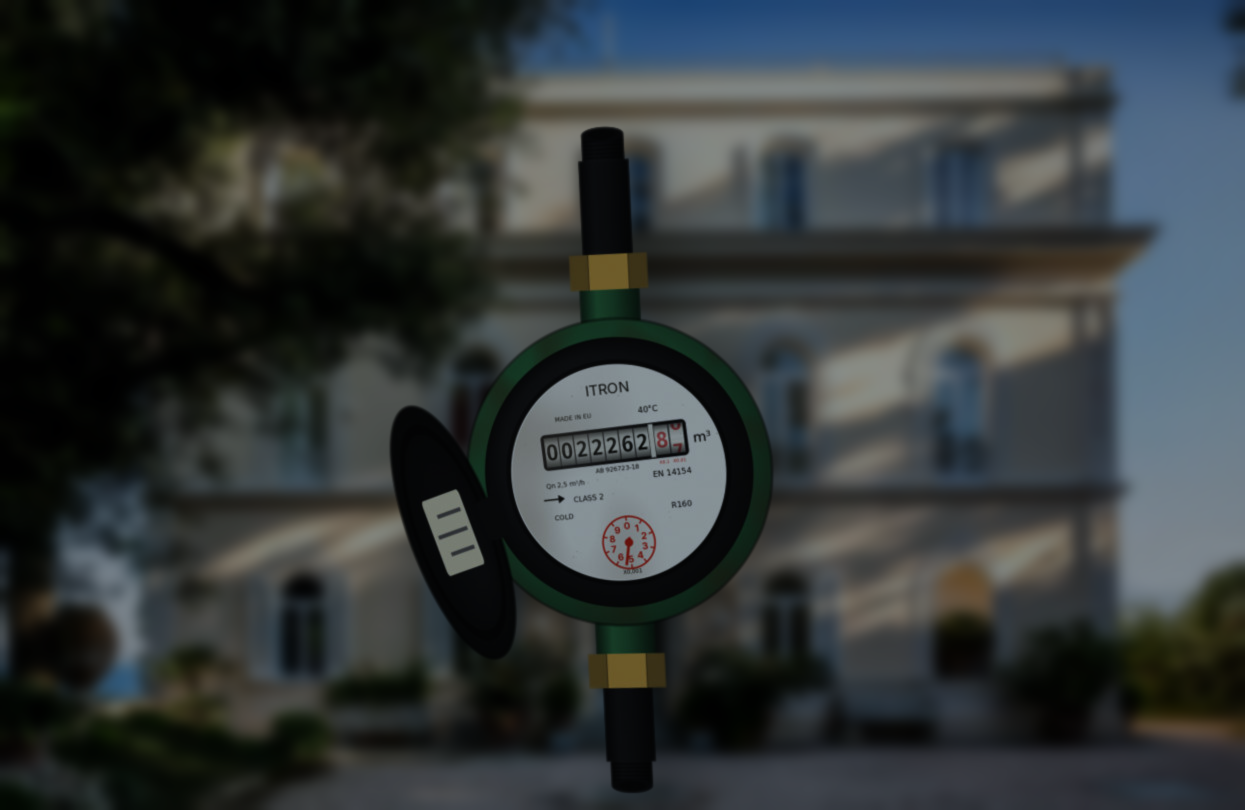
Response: **22262.865** m³
